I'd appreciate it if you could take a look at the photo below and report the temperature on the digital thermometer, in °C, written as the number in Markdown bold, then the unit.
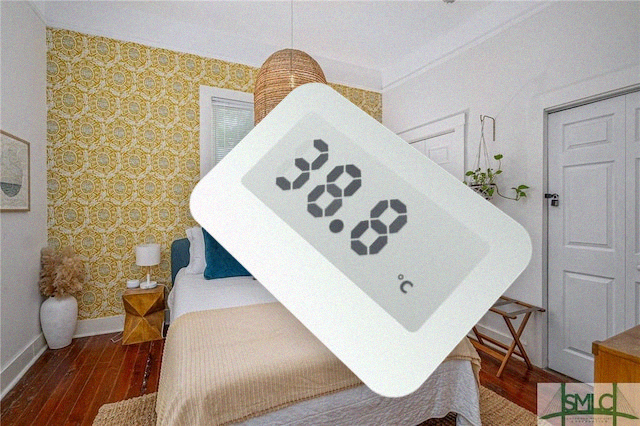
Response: **38.8** °C
